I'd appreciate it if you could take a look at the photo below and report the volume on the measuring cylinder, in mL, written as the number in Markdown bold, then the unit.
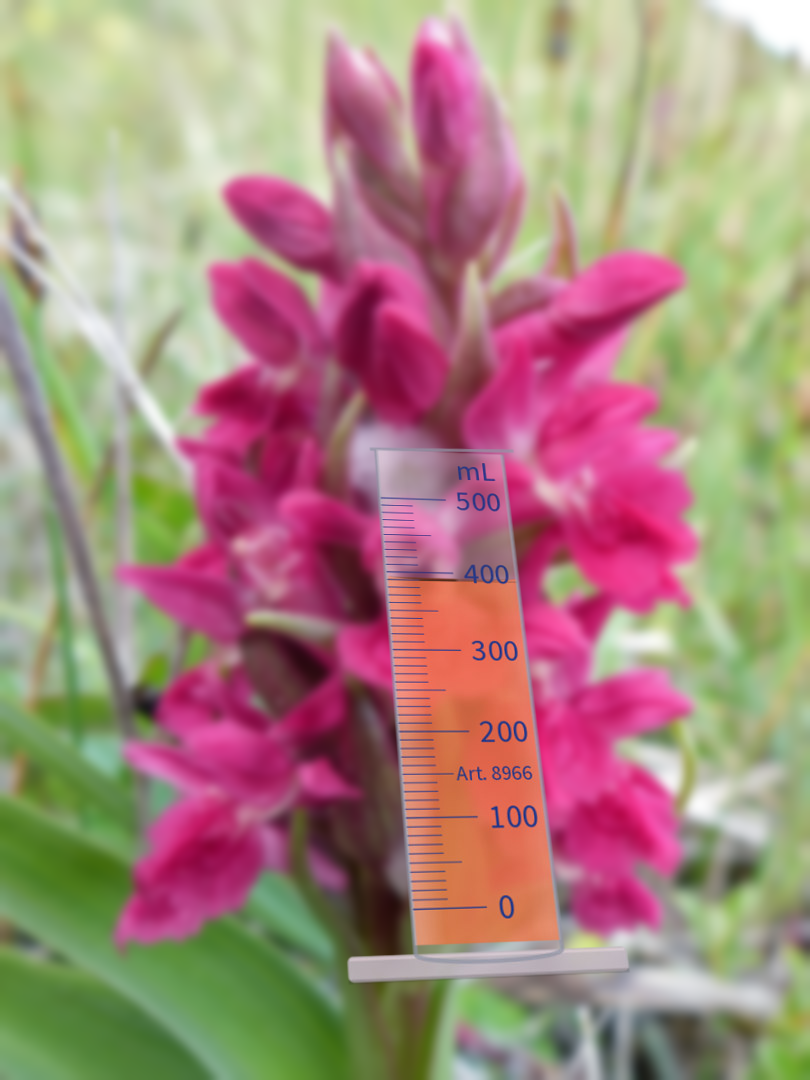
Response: **390** mL
